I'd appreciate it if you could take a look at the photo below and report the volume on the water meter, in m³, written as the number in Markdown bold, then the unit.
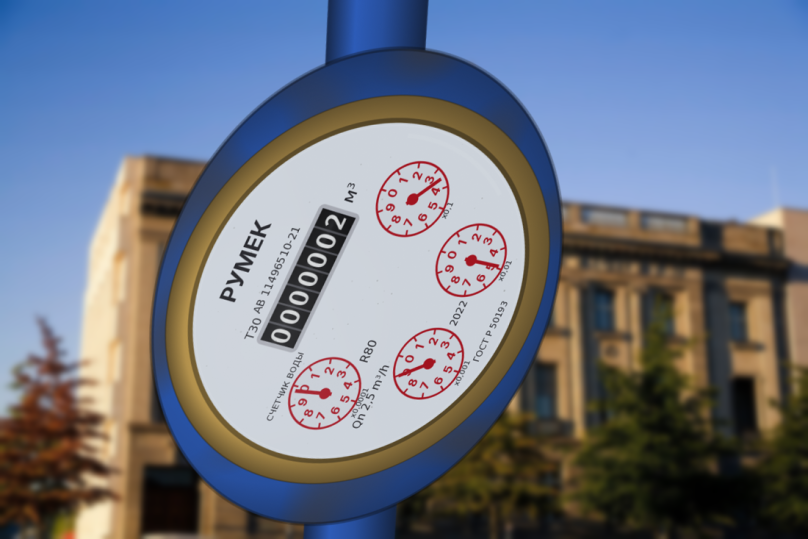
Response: **2.3489** m³
